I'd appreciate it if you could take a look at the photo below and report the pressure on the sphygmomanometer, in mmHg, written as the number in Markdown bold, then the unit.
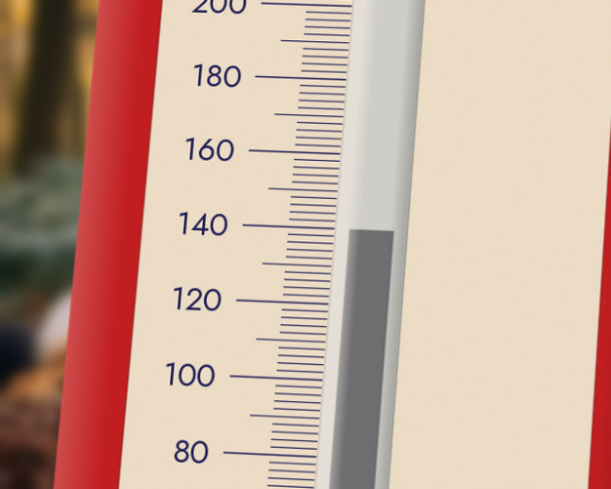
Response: **140** mmHg
